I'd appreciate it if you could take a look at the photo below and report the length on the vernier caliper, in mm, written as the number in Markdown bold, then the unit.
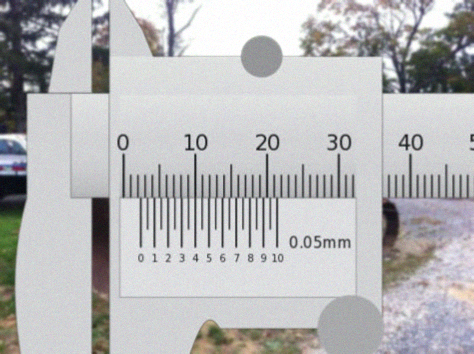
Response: **2.4** mm
